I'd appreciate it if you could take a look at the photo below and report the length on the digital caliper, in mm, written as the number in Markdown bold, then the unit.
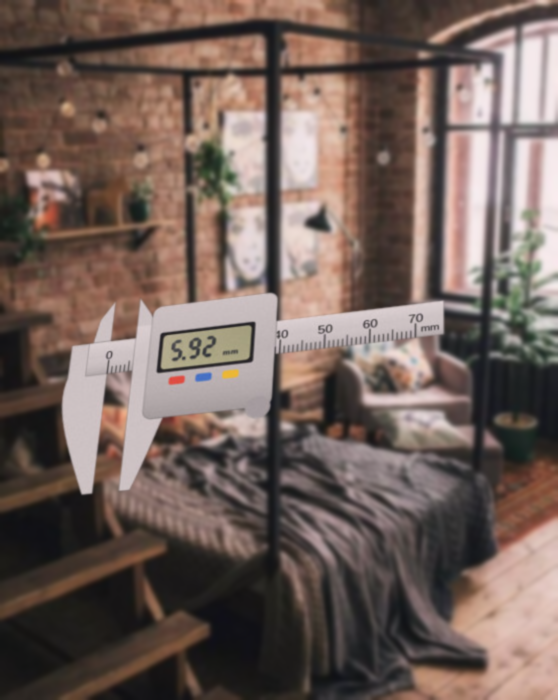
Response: **5.92** mm
